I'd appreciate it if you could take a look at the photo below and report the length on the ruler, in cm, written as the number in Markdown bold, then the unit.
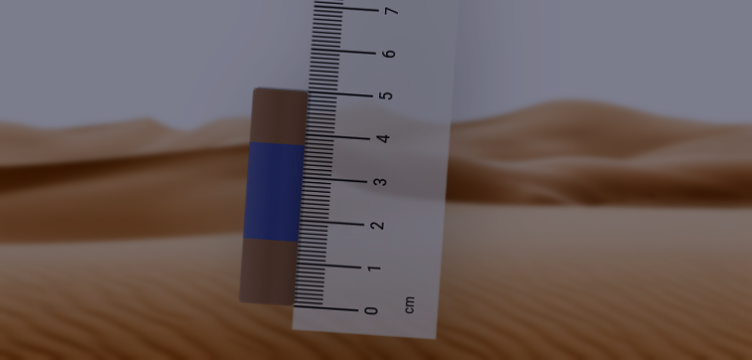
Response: **5** cm
